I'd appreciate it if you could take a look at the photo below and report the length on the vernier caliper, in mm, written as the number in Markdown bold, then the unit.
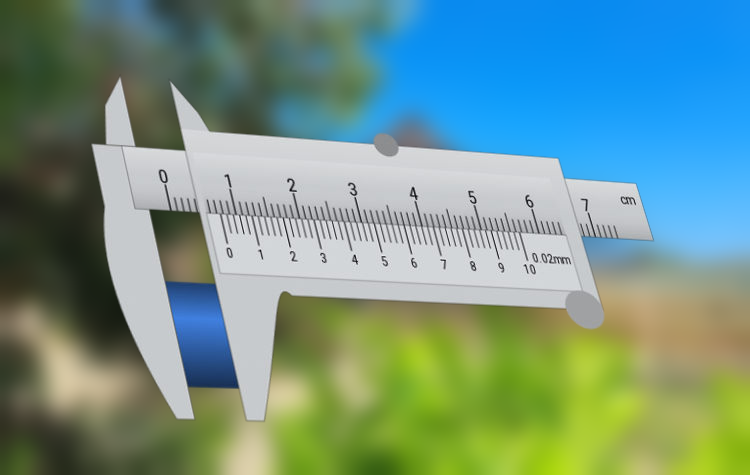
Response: **7.6** mm
